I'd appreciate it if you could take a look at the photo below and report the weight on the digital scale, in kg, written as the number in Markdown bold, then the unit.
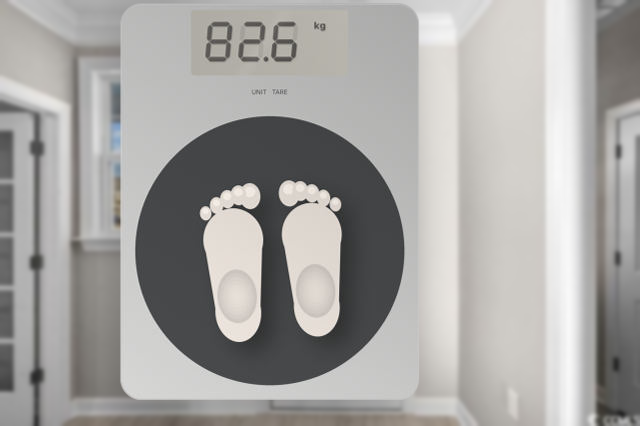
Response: **82.6** kg
